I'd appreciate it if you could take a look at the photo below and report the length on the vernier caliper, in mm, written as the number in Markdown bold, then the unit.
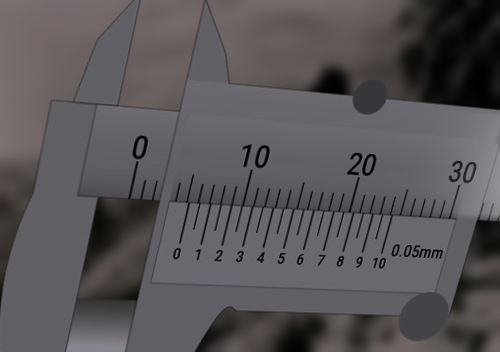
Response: **5.2** mm
